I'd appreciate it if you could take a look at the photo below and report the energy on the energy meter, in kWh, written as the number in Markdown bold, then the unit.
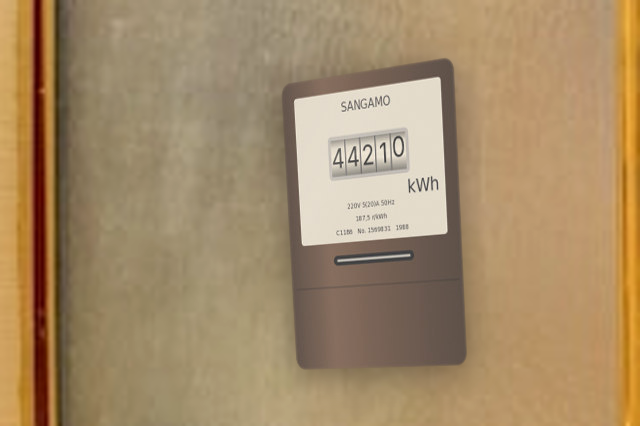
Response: **44210** kWh
